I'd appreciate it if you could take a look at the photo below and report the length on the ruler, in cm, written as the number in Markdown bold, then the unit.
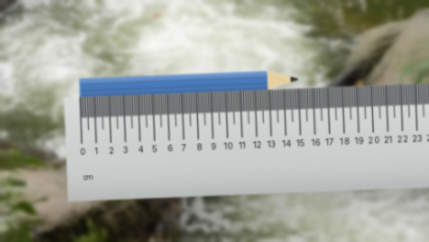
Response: **15** cm
